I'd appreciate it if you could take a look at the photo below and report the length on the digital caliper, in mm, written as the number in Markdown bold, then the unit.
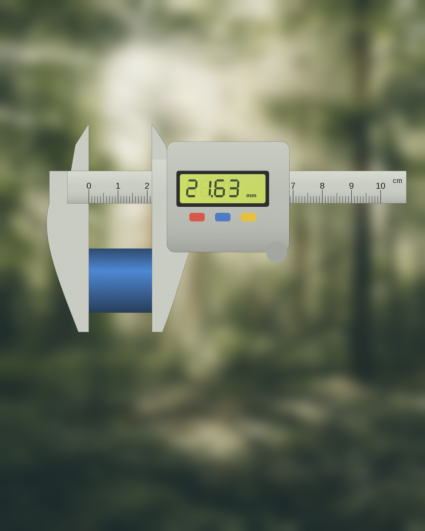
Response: **21.63** mm
